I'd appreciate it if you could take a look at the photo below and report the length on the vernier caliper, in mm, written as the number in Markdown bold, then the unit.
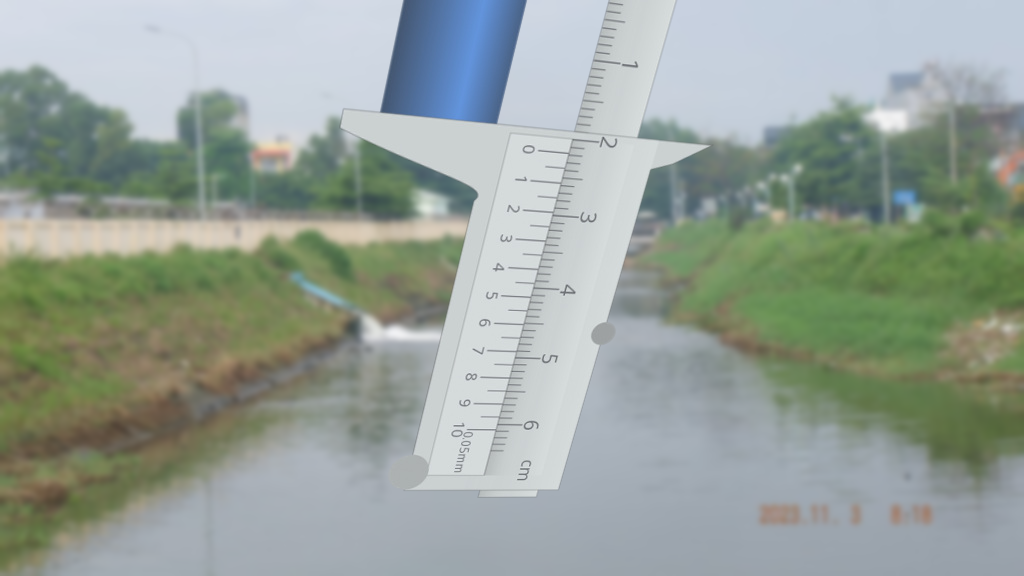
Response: **21.8** mm
